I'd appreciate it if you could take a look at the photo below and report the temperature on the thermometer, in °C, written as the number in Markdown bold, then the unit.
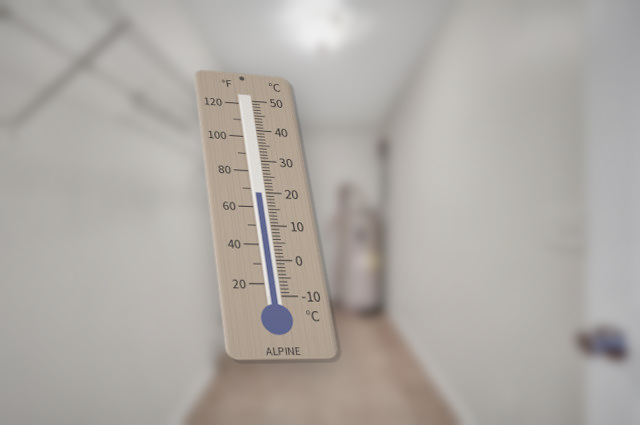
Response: **20** °C
